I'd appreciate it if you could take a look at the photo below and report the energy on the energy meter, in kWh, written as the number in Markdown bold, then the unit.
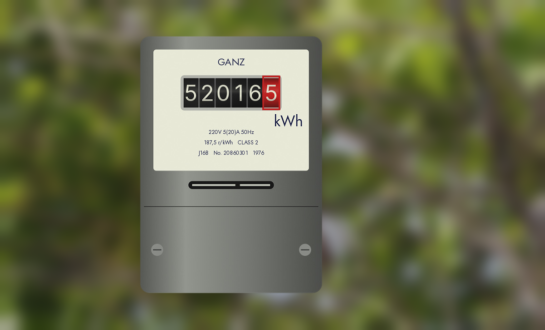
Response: **52016.5** kWh
